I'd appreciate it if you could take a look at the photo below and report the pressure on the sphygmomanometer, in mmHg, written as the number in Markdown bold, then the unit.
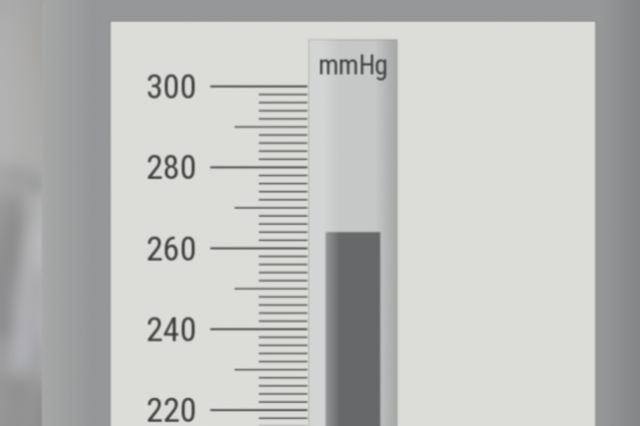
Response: **264** mmHg
